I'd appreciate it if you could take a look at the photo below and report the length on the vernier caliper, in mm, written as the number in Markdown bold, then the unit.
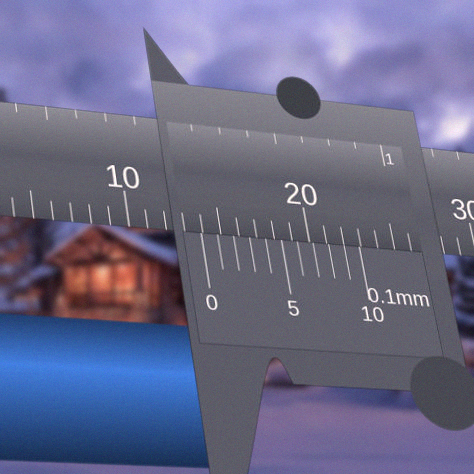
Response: **13.9** mm
